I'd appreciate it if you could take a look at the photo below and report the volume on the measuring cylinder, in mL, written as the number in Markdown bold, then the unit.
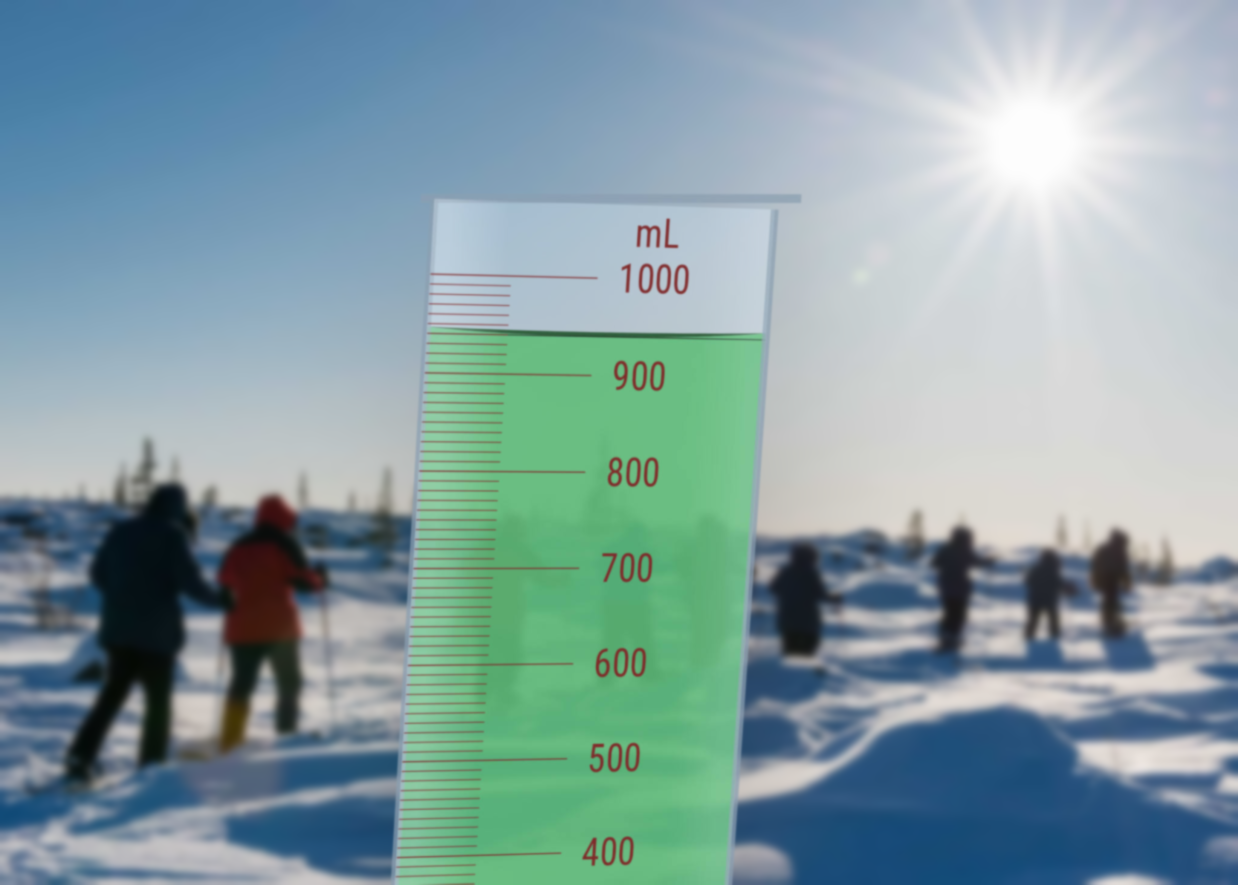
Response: **940** mL
